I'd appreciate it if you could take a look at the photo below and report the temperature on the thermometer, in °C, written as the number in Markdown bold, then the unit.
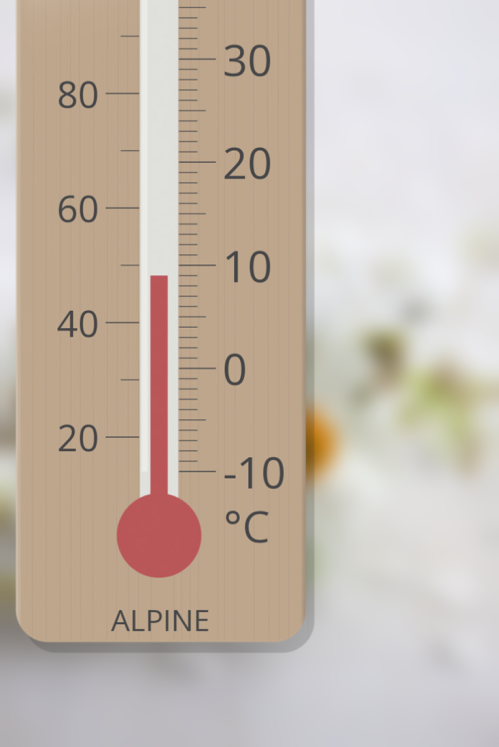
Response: **9** °C
